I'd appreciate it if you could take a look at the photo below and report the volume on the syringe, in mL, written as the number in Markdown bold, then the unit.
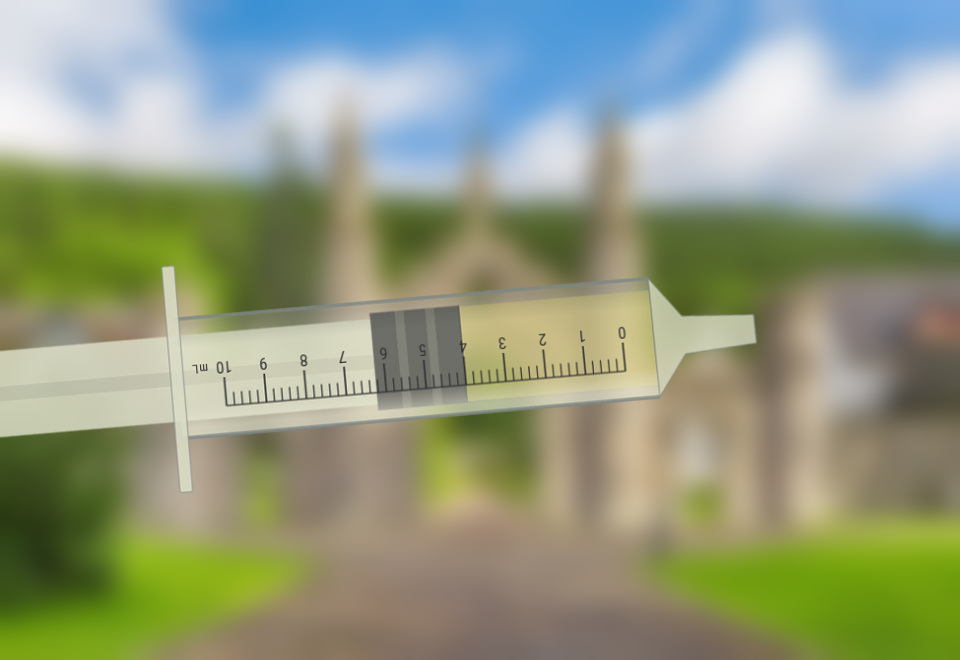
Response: **4** mL
